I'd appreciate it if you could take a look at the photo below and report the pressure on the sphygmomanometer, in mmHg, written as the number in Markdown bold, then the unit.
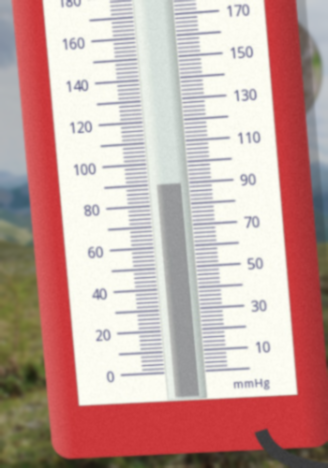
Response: **90** mmHg
